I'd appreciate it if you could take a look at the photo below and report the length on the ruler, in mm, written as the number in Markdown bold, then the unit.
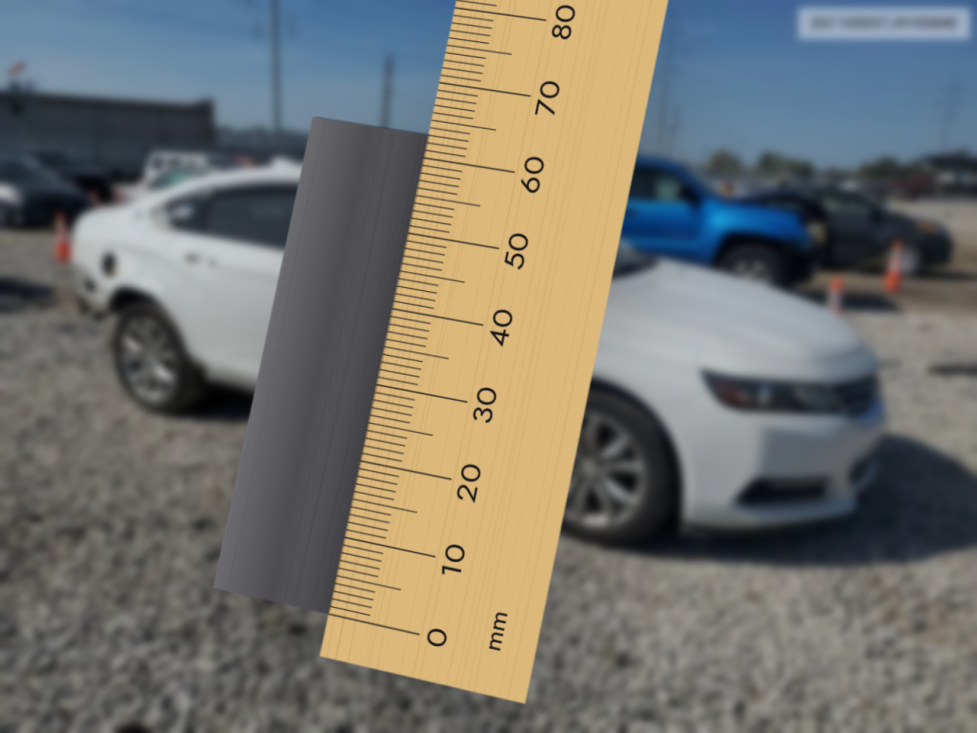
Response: **63** mm
